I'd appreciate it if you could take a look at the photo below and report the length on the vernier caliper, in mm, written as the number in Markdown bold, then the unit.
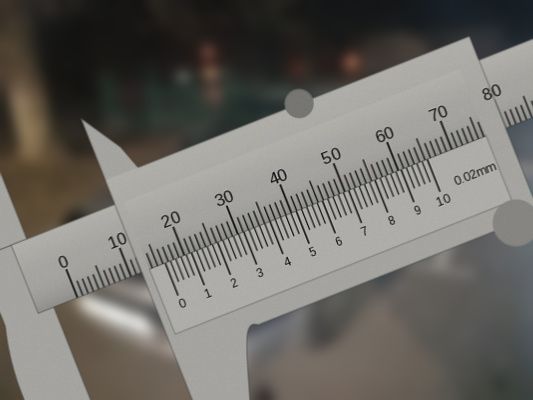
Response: **16.4** mm
